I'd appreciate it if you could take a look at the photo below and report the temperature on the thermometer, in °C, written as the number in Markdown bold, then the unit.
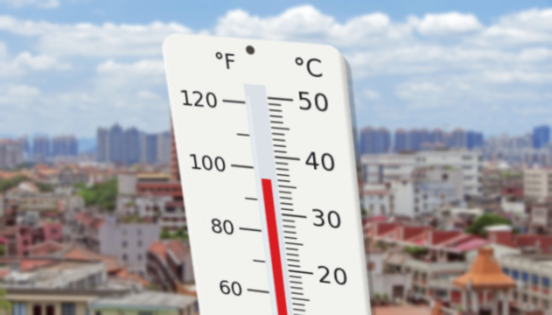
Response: **36** °C
